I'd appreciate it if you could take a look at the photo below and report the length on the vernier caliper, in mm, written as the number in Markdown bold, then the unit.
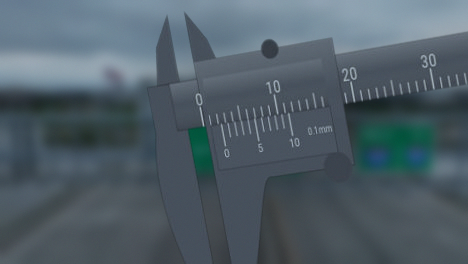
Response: **2.4** mm
